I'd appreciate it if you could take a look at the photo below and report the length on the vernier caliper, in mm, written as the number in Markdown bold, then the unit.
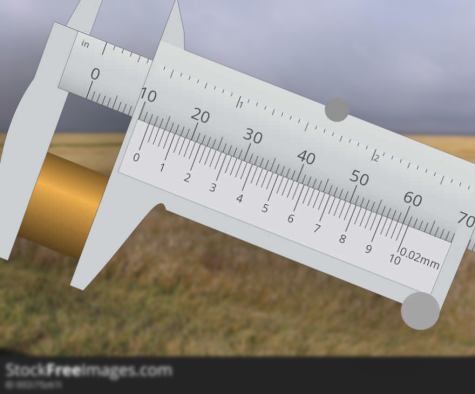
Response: **12.0** mm
